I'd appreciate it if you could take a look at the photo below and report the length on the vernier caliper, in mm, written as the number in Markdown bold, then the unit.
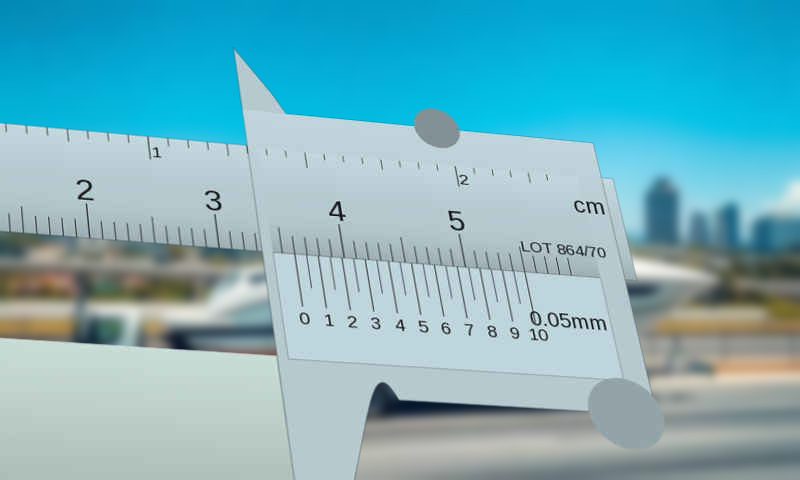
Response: **36.0** mm
